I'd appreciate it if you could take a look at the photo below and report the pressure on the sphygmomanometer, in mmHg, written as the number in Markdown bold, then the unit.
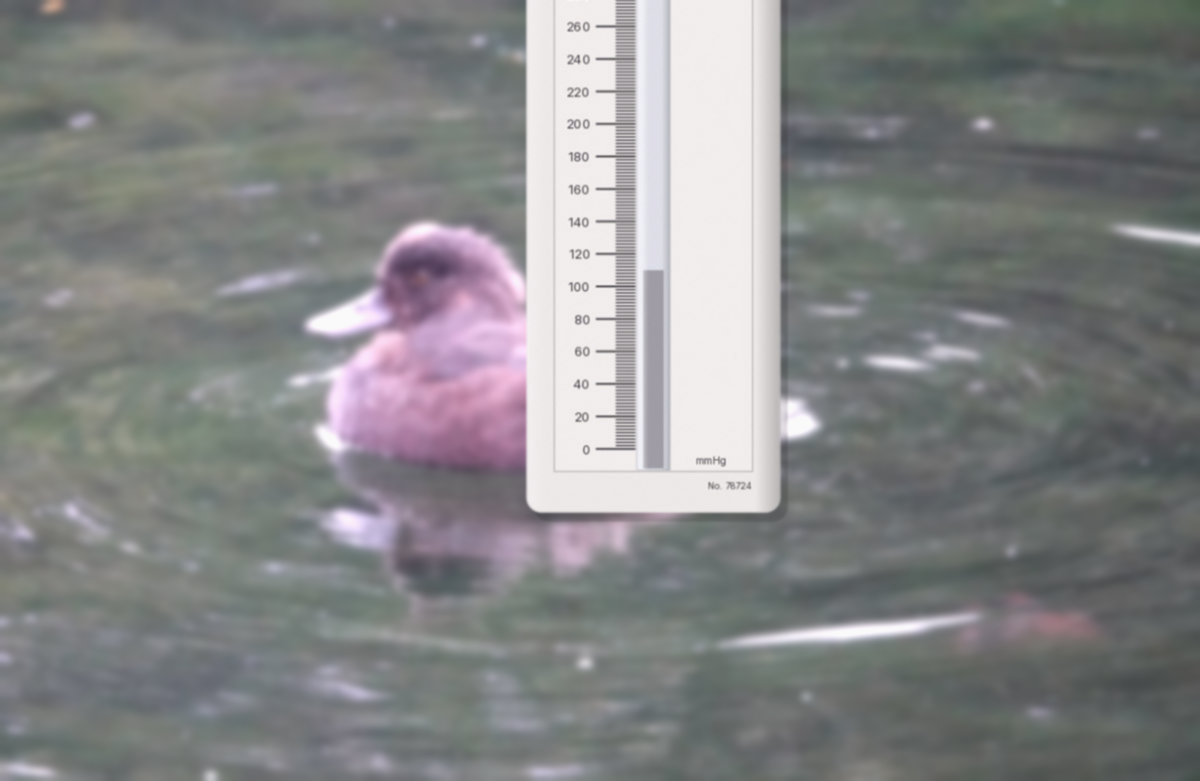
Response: **110** mmHg
